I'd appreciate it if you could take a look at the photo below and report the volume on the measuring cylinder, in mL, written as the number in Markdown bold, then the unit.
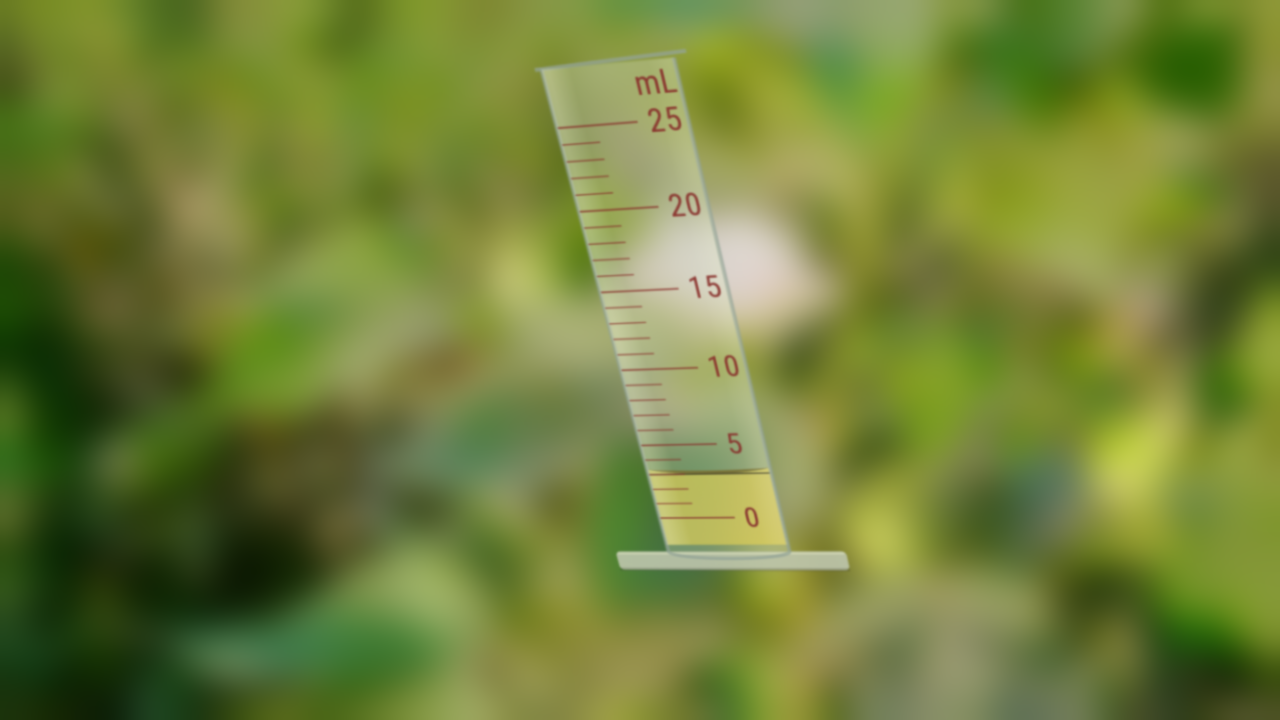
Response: **3** mL
